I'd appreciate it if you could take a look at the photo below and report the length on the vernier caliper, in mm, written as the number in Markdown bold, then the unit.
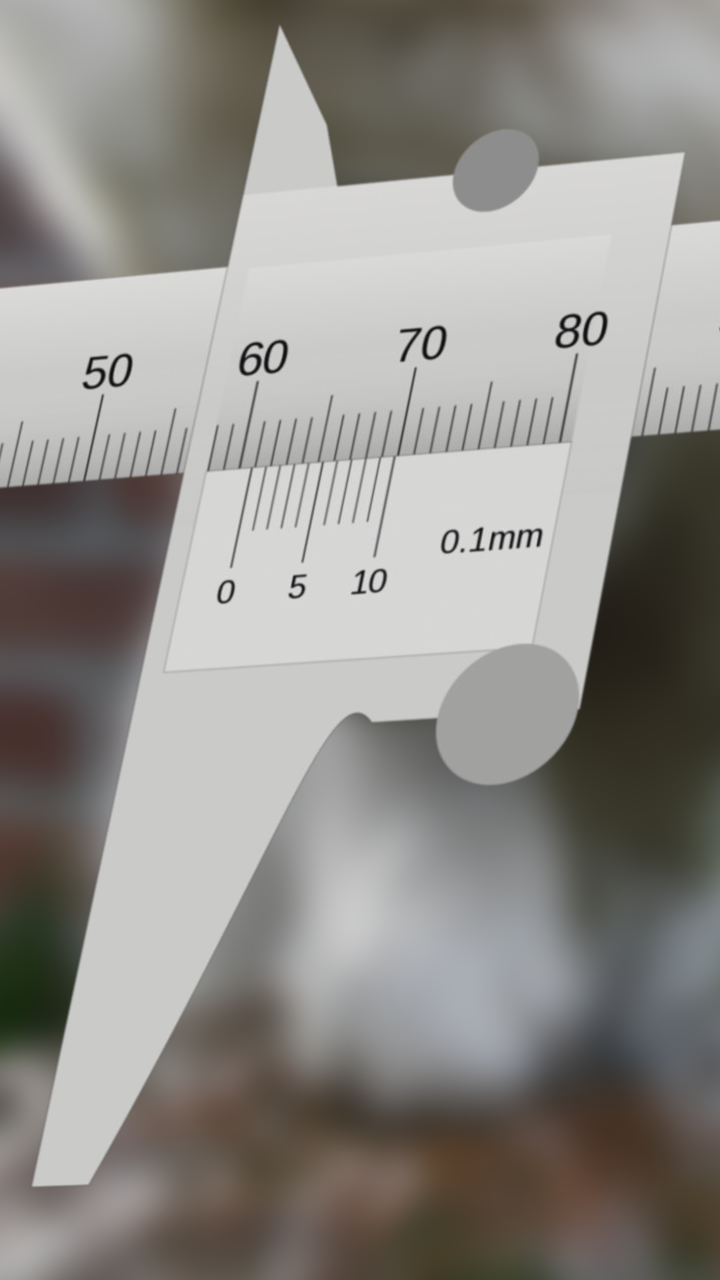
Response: **60.8** mm
